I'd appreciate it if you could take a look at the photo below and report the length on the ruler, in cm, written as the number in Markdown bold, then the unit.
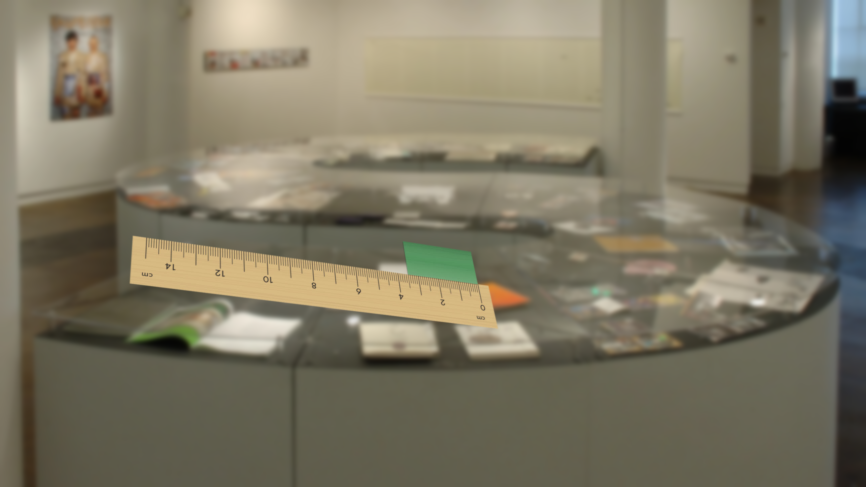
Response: **3.5** cm
